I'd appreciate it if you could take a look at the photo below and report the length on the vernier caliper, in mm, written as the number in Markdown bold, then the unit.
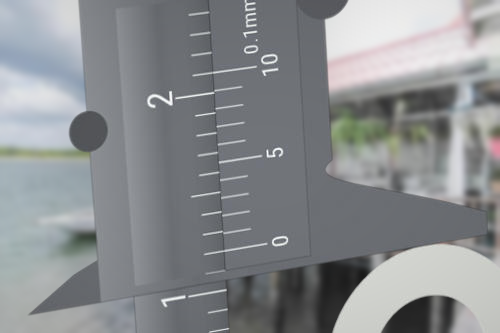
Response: **12.0** mm
